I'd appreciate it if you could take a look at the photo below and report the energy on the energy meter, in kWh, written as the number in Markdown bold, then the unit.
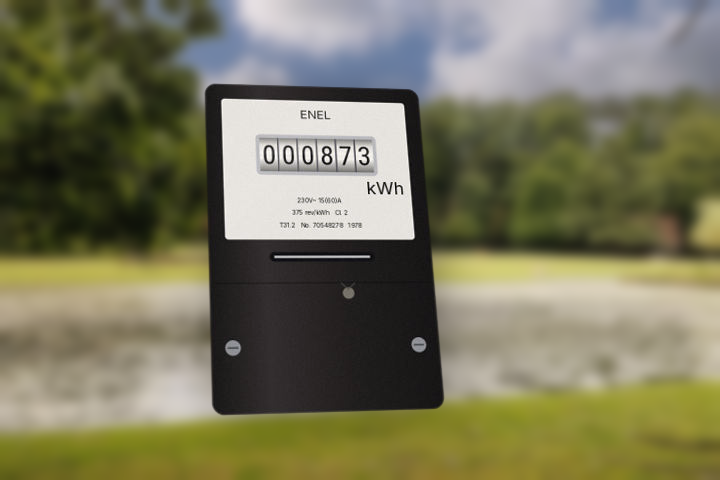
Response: **873** kWh
